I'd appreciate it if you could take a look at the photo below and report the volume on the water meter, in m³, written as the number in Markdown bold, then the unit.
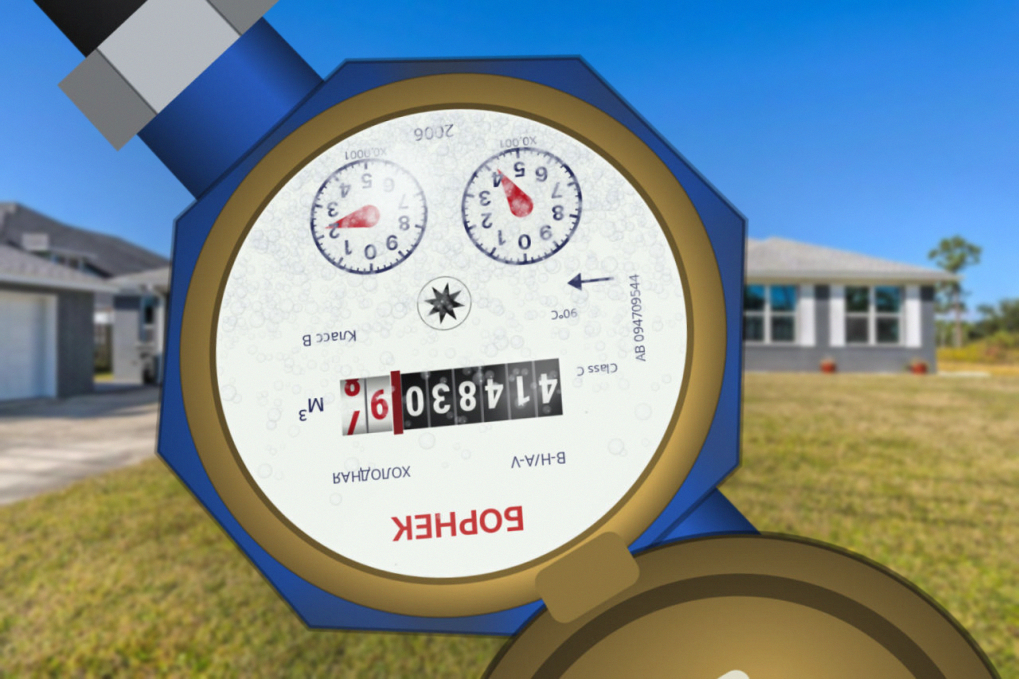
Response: **414830.9742** m³
